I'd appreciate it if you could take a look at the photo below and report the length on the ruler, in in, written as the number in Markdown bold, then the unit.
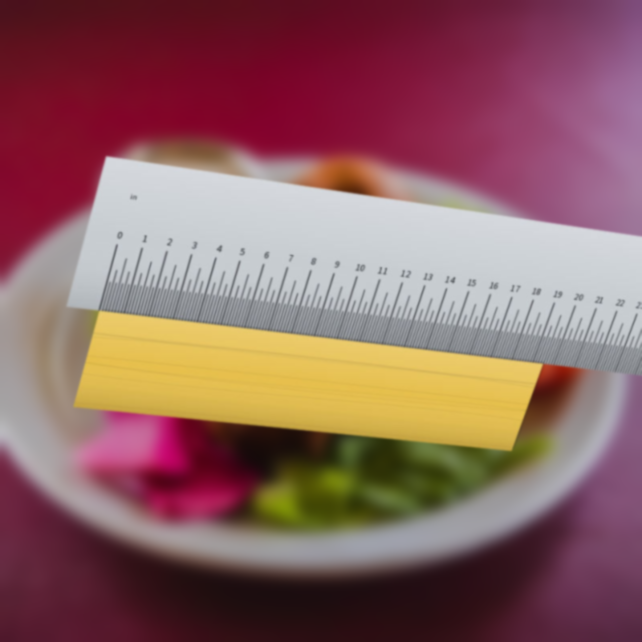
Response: **19.5** in
